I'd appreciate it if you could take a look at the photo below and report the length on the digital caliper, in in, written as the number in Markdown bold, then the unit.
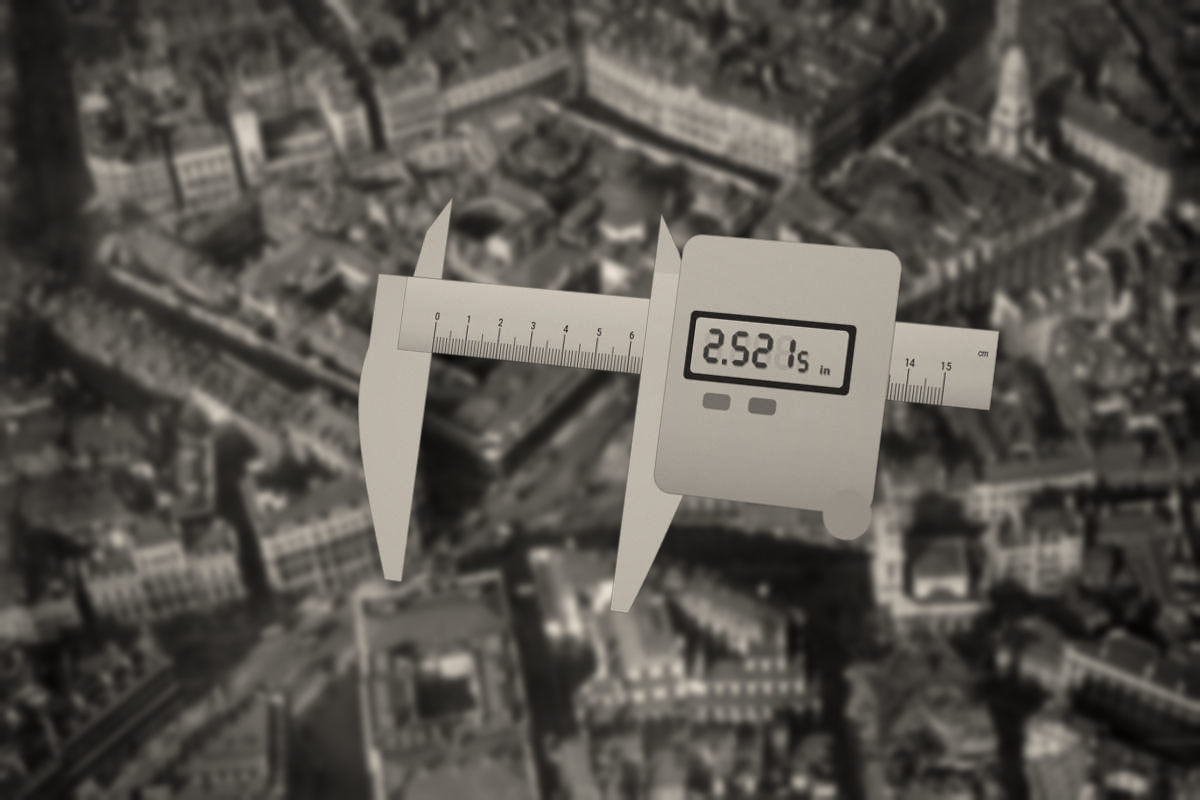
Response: **2.5215** in
